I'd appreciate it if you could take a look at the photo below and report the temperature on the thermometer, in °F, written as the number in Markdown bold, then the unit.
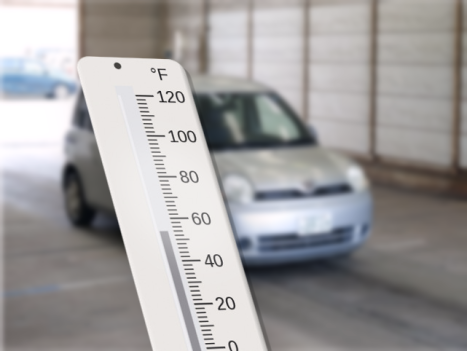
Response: **54** °F
